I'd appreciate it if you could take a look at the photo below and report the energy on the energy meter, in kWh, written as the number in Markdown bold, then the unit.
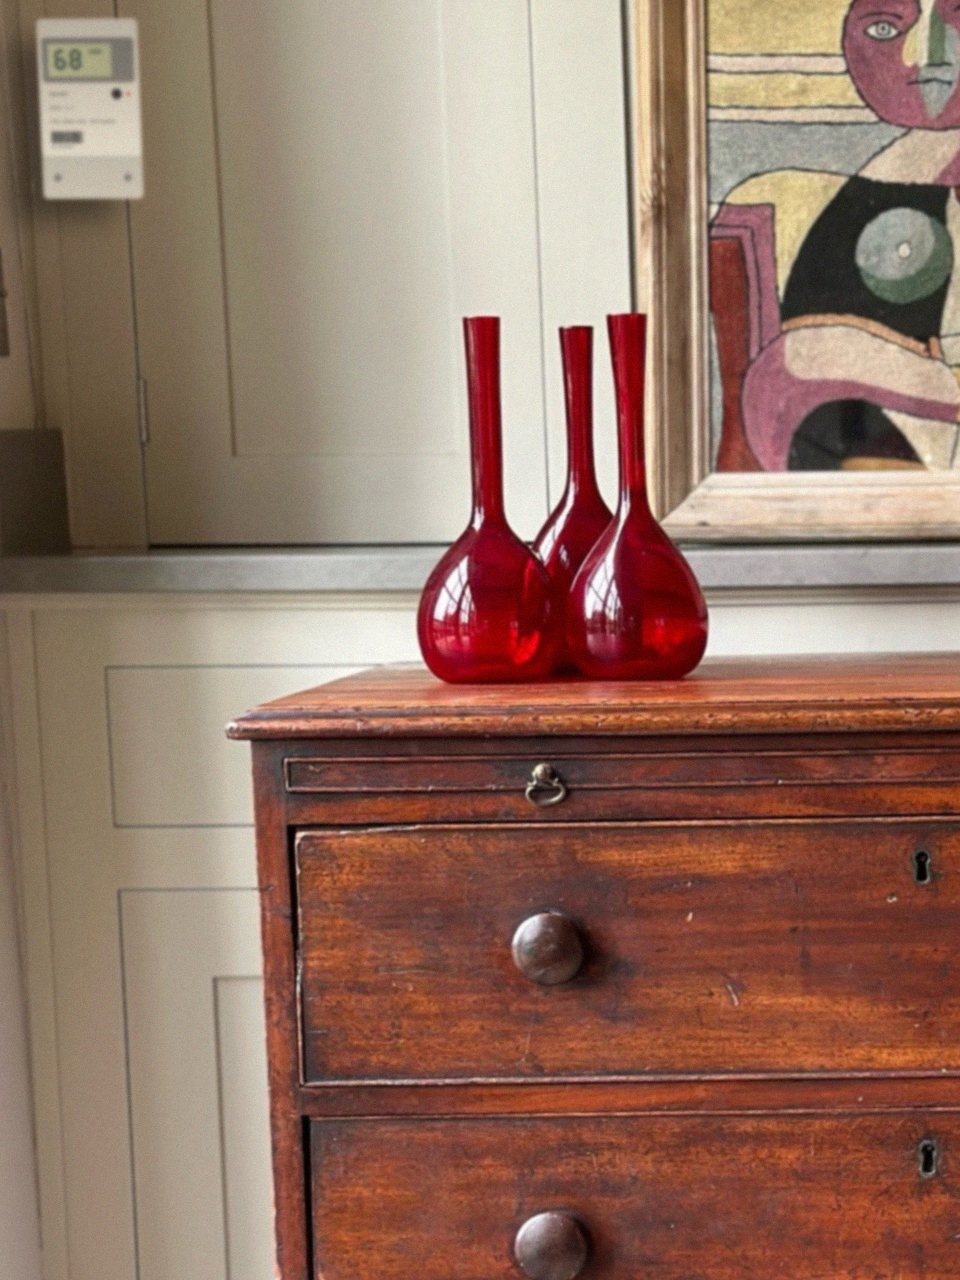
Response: **68** kWh
